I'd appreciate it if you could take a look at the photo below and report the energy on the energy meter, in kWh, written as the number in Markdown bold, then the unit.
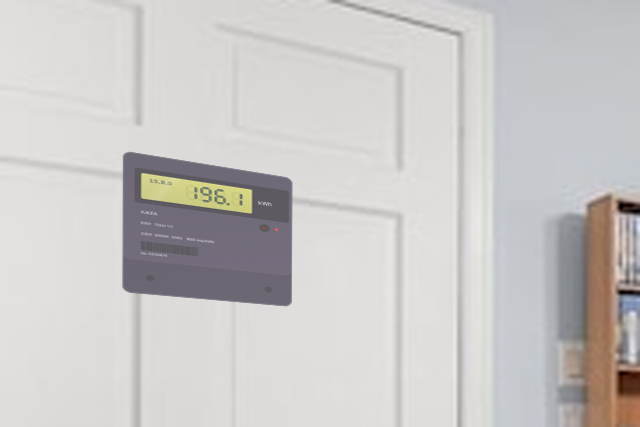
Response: **196.1** kWh
